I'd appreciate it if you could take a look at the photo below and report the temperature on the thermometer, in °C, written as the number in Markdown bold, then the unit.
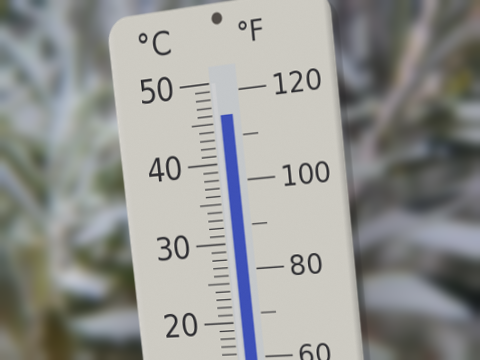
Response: **46** °C
